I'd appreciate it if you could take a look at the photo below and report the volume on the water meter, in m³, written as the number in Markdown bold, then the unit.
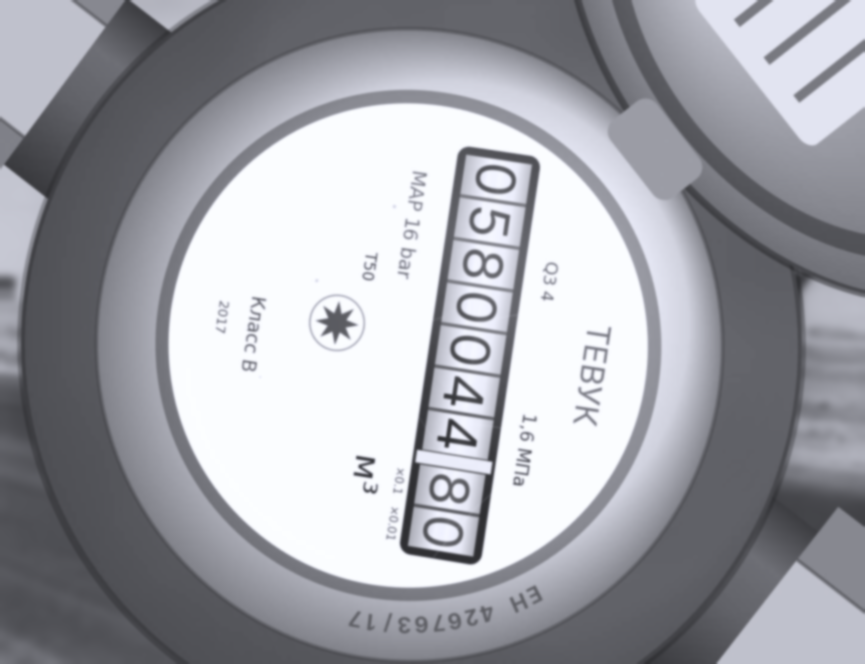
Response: **580044.80** m³
